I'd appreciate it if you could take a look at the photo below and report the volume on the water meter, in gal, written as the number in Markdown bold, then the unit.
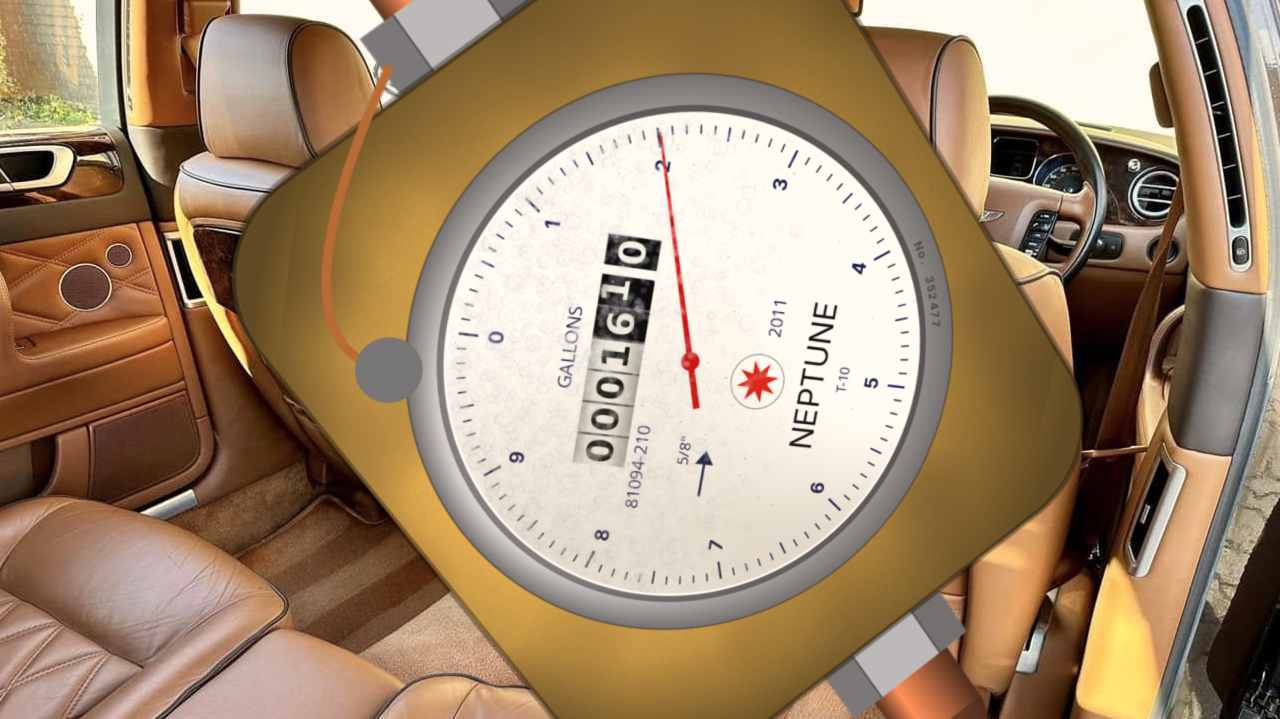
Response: **1612.0** gal
